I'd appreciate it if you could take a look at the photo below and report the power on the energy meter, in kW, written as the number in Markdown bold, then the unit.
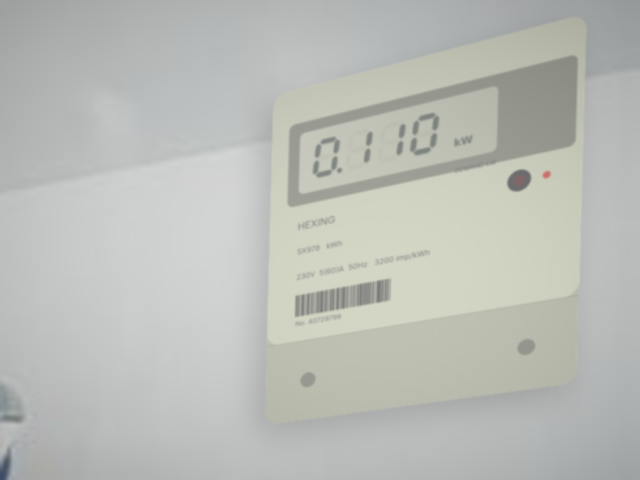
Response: **0.110** kW
